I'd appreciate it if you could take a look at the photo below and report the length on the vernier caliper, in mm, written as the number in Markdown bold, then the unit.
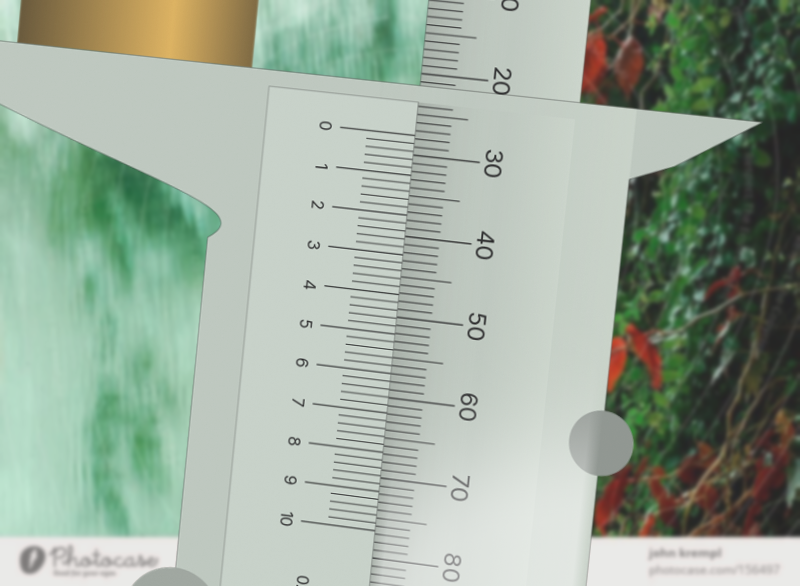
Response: **27.6** mm
